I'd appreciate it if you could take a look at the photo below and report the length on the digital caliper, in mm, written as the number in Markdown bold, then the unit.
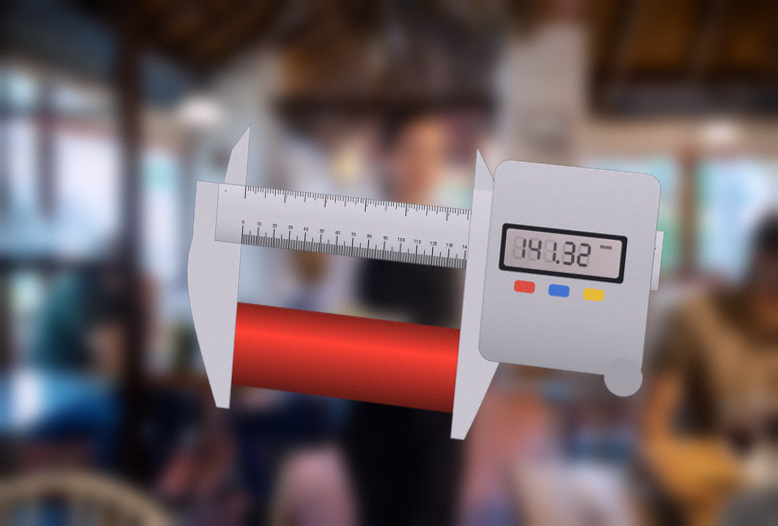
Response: **141.32** mm
